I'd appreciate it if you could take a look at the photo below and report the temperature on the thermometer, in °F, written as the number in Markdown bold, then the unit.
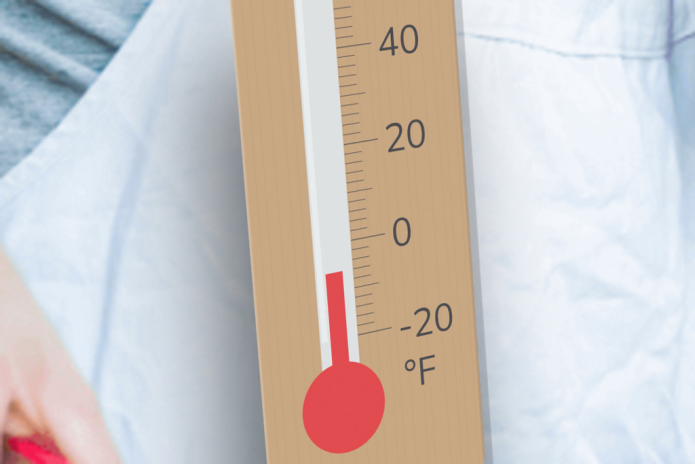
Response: **-6** °F
